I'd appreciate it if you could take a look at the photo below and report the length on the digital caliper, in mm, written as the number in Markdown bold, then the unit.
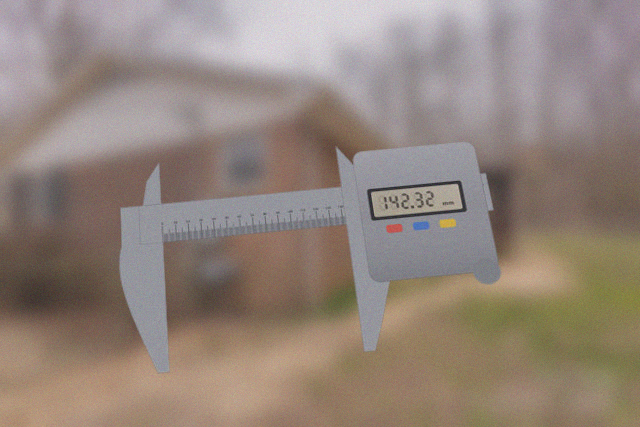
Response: **142.32** mm
